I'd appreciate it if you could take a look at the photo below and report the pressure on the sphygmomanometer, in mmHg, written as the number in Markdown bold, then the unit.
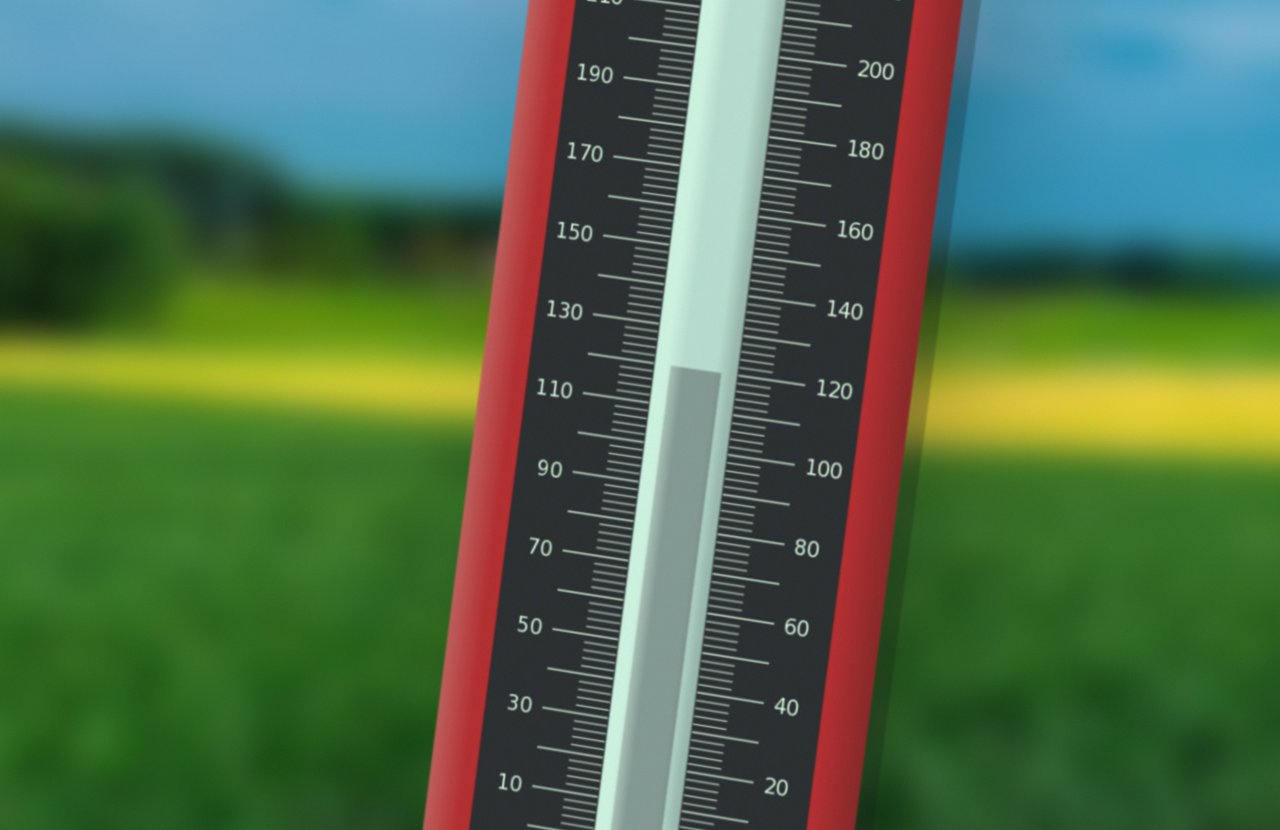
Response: **120** mmHg
